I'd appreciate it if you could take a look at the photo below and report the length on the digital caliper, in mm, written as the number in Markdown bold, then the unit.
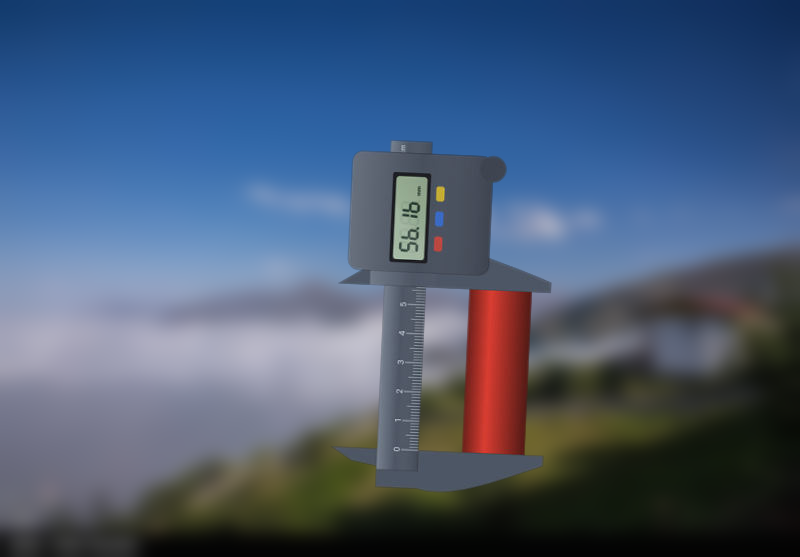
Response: **56.16** mm
